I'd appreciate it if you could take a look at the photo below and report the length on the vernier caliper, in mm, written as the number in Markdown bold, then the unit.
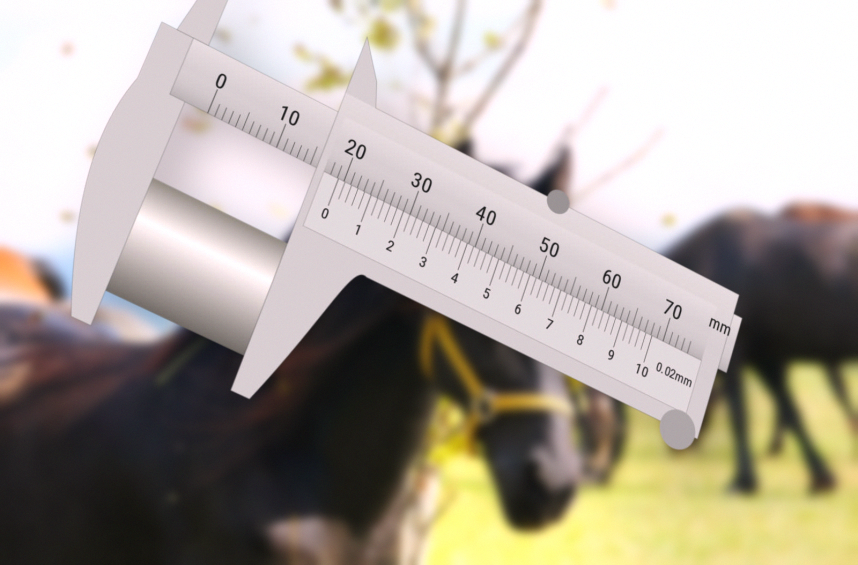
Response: **19.2** mm
